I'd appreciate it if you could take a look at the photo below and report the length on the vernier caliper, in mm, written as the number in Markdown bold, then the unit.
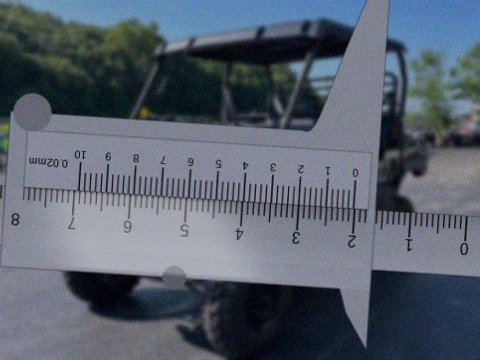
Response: **20.2** mm
